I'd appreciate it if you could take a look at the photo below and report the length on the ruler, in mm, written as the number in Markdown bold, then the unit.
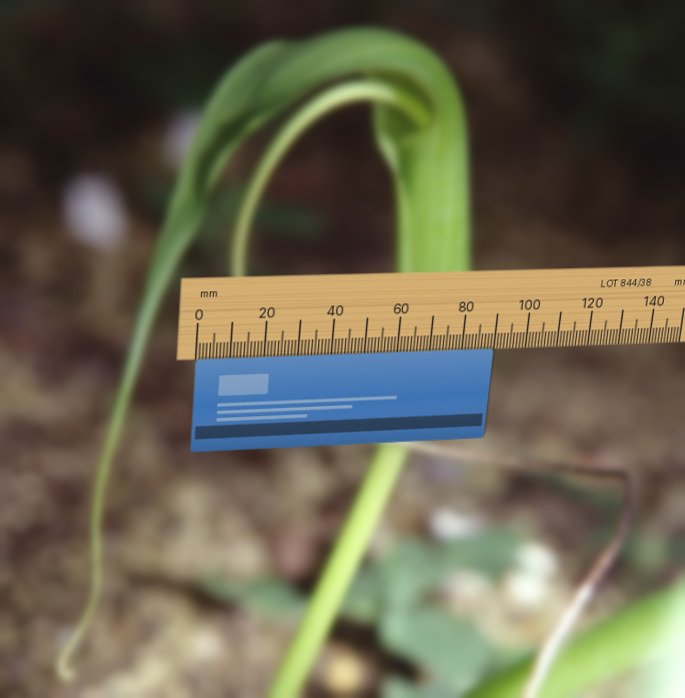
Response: **90** mm
